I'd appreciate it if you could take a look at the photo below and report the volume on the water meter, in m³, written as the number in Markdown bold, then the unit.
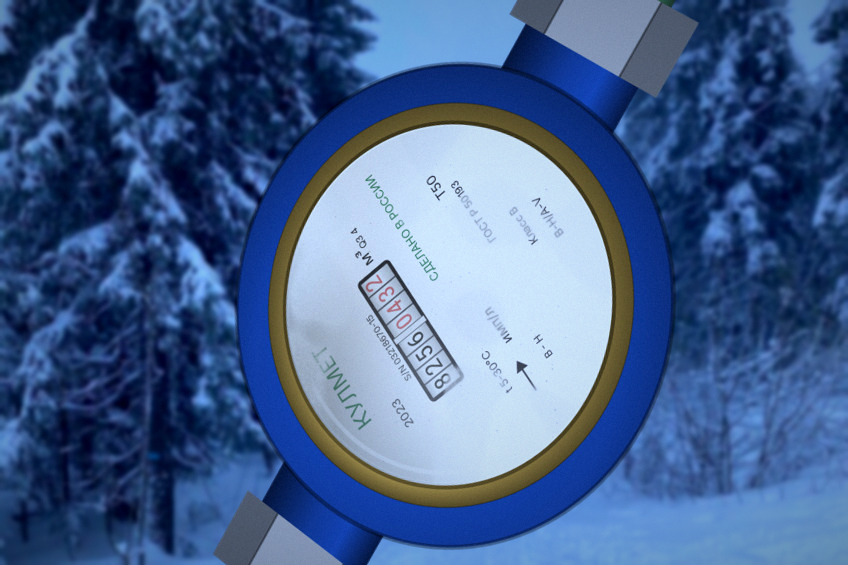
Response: **8256.0432** m³
